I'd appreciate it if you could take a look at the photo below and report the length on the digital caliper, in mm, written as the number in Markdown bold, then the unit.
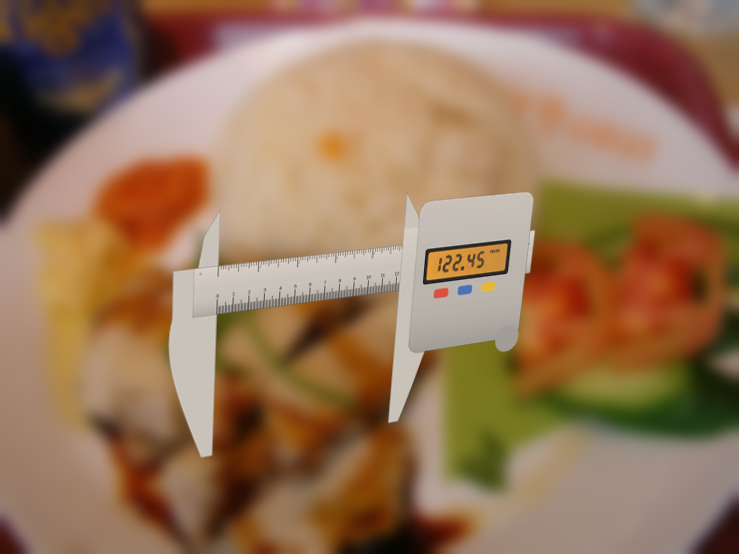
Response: **122.45** mm
